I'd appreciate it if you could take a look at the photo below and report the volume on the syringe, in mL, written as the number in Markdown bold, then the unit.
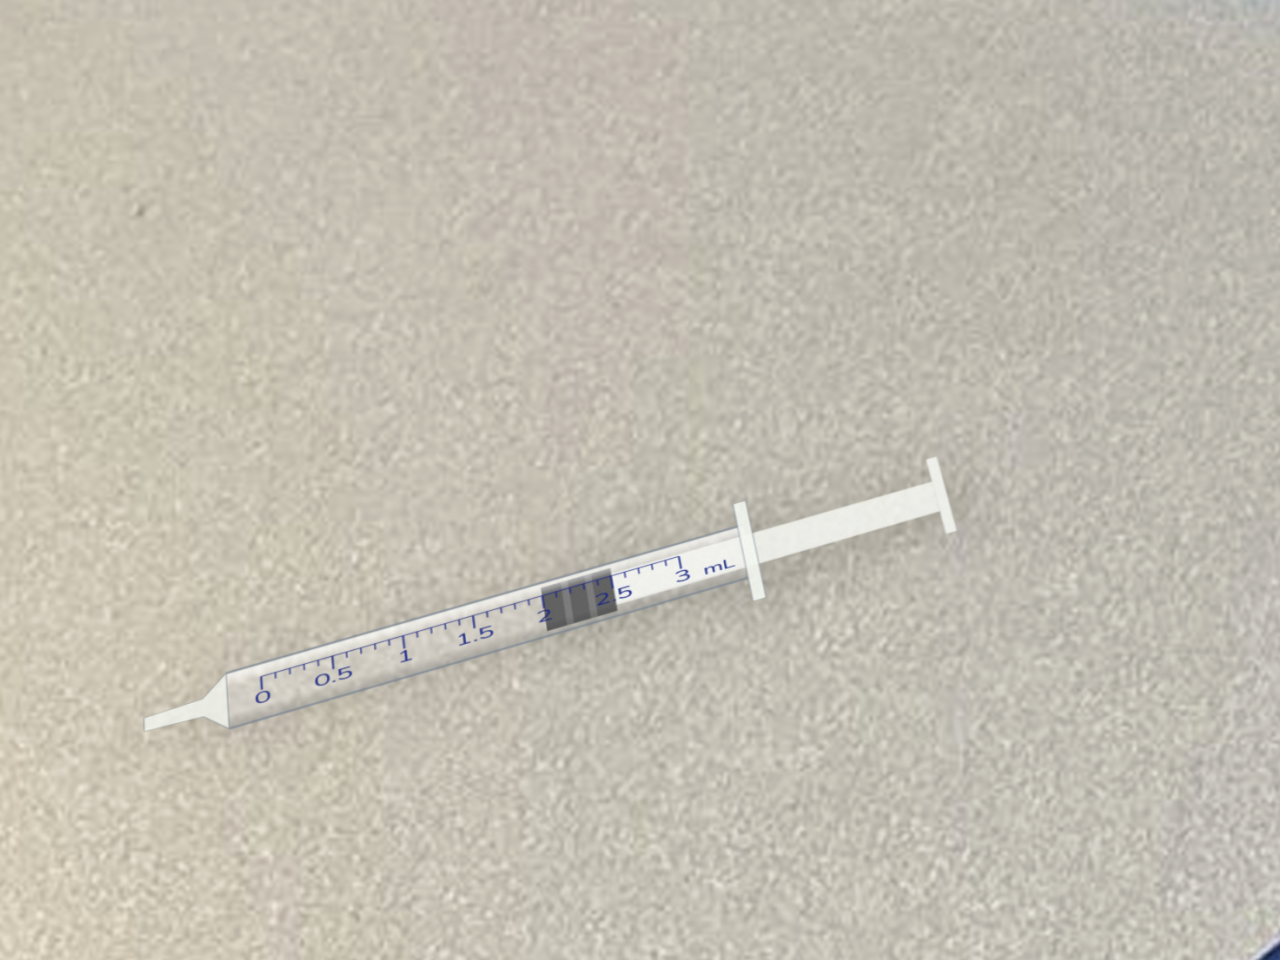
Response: **2** mL
